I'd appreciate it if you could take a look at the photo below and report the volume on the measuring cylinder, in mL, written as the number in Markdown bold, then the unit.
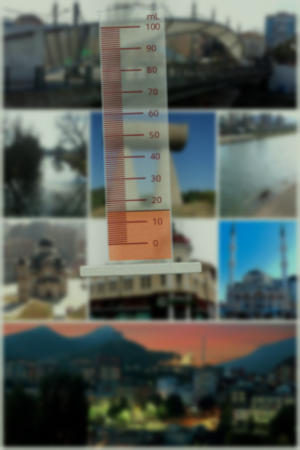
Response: **15** mL
